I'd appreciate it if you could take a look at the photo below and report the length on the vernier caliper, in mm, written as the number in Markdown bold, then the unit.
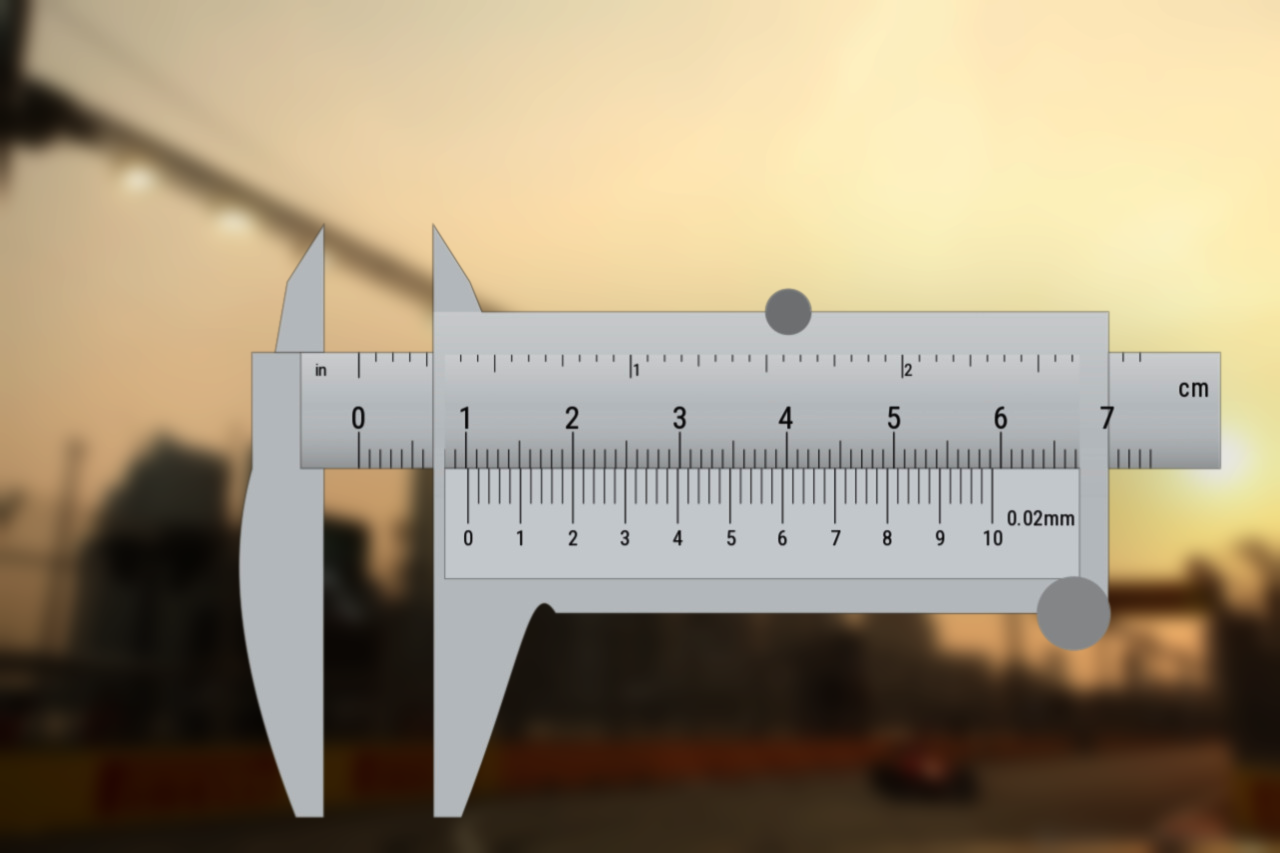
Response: **10.2** mm
